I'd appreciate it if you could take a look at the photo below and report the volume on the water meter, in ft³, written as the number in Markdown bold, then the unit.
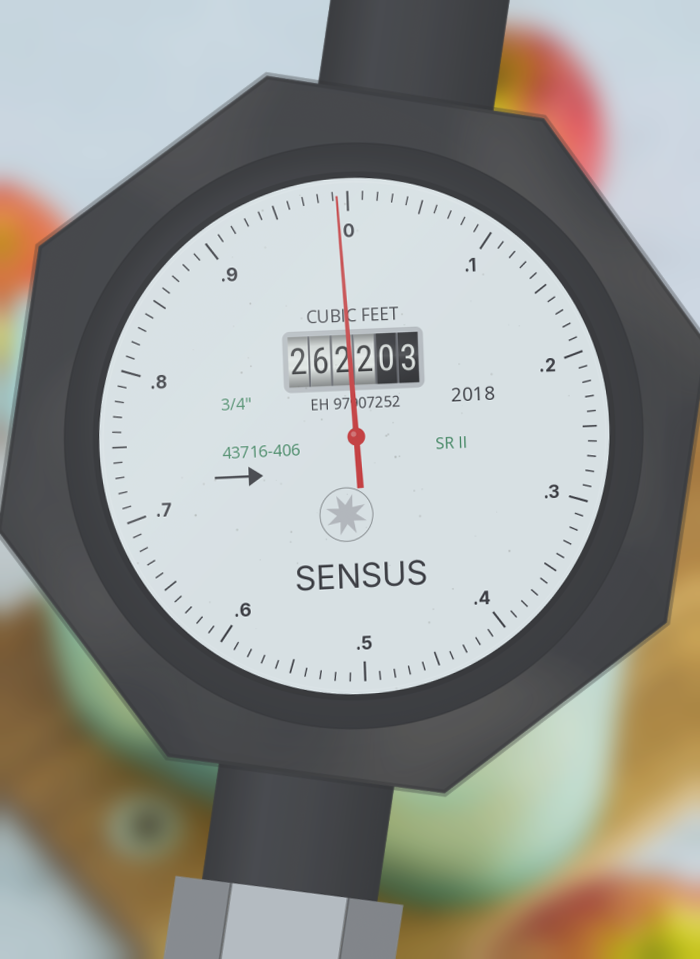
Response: **262202.99** ft³
